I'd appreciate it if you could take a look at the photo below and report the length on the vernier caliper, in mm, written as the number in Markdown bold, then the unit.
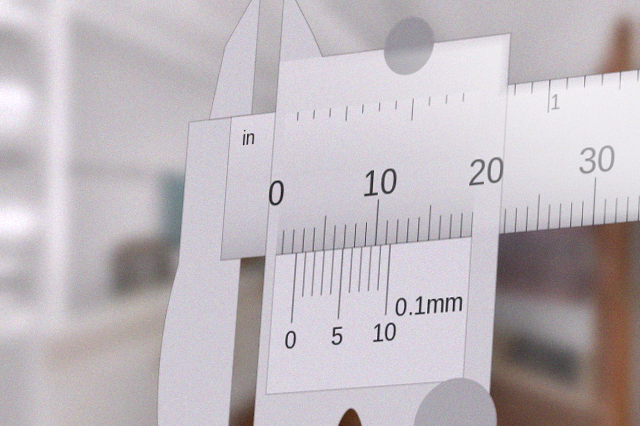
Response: **2.4** mm
